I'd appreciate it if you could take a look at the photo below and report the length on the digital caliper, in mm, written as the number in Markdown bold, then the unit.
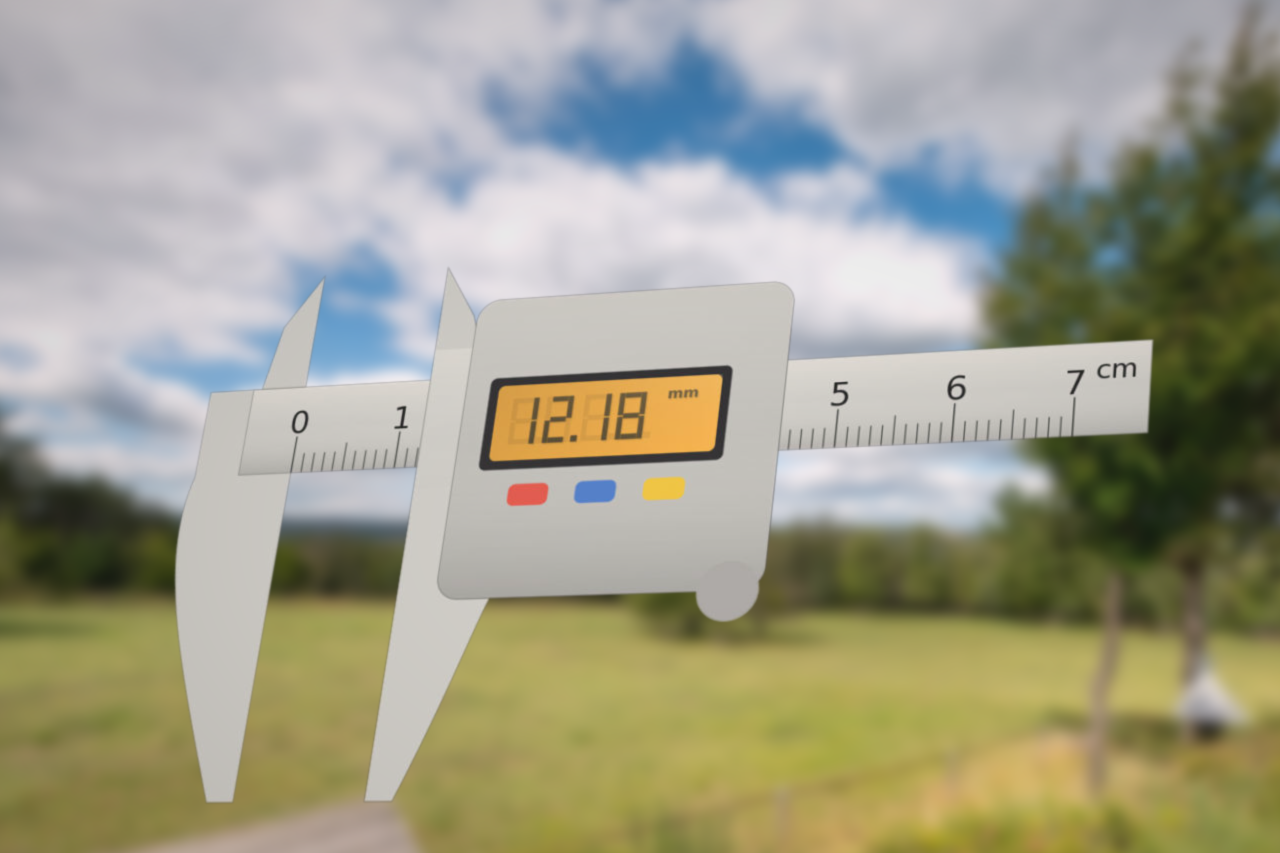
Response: **12.18** mm
